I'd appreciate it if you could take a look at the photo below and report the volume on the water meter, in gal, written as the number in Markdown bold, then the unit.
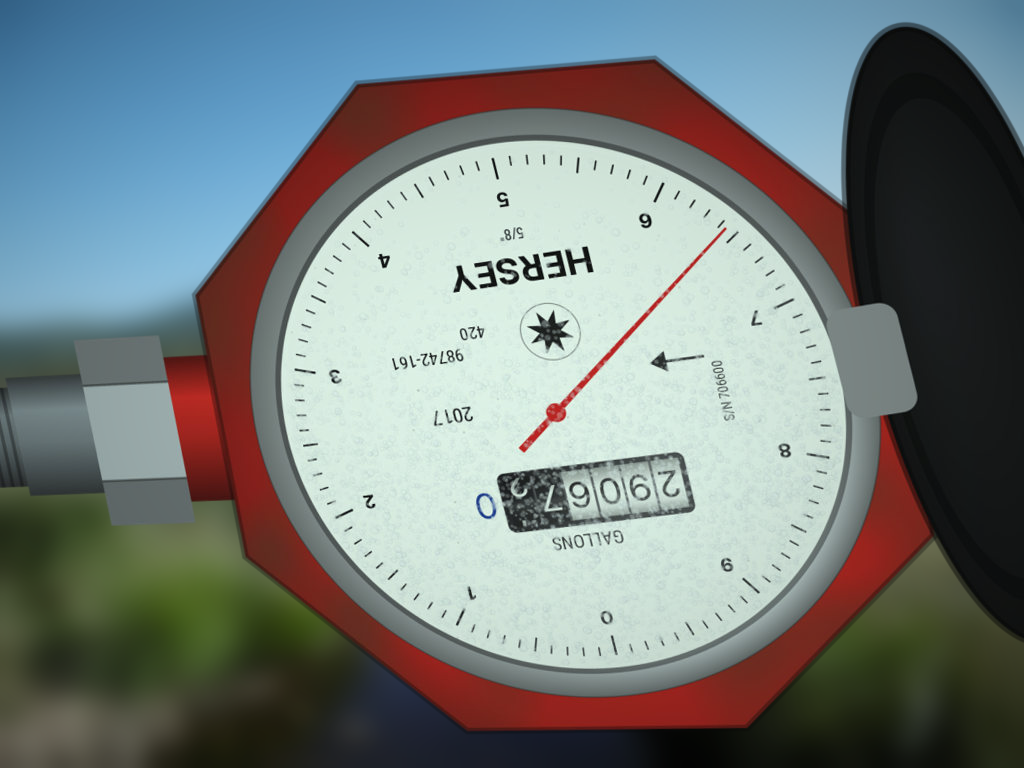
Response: **2906716.4** gal
